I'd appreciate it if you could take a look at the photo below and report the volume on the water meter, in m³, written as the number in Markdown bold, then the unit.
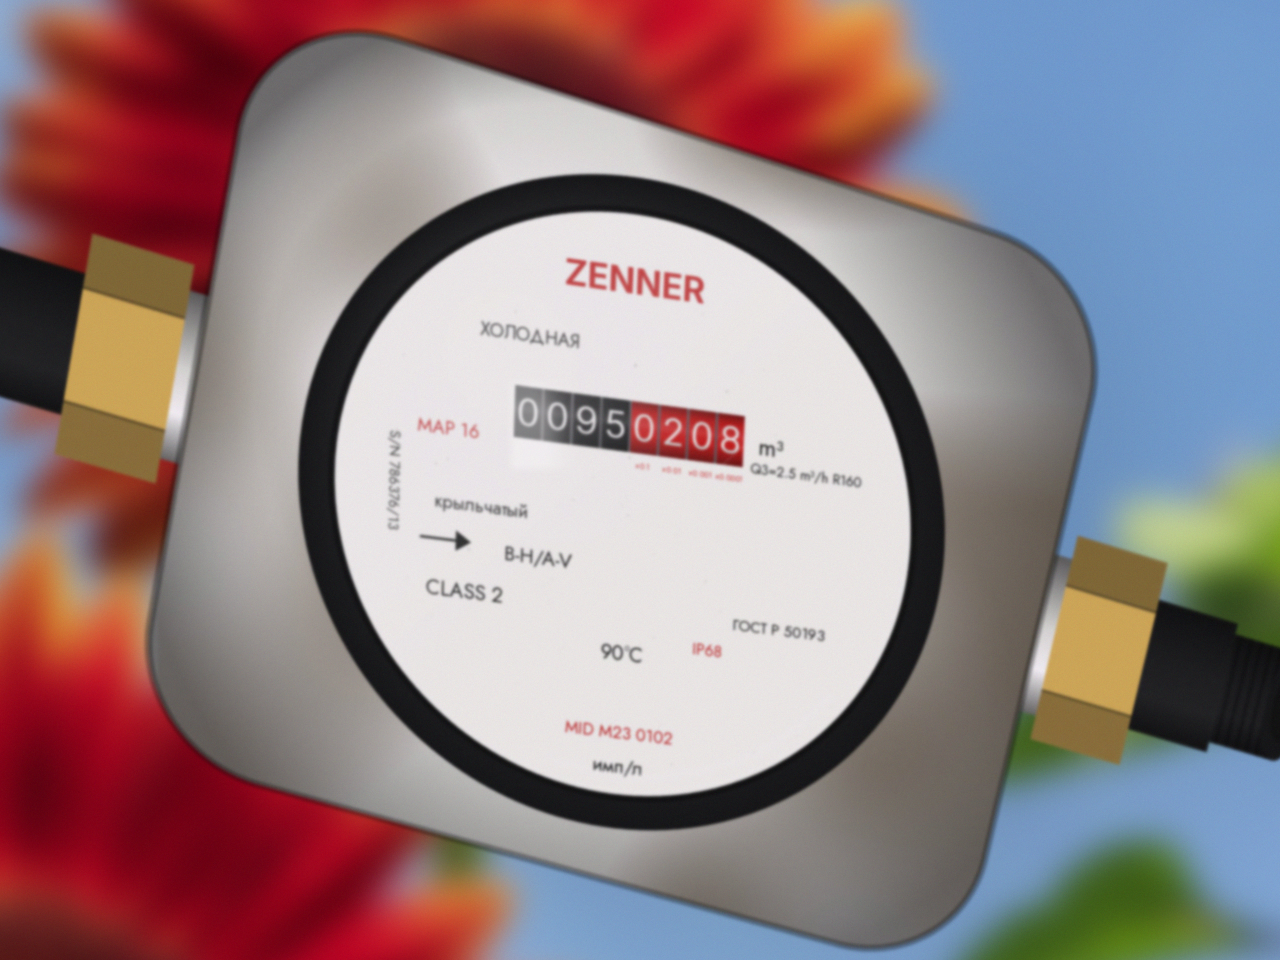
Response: **95.0208** m³
